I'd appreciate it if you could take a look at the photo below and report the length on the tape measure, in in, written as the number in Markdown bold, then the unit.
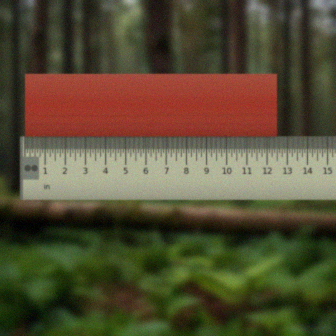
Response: **12.5** in
